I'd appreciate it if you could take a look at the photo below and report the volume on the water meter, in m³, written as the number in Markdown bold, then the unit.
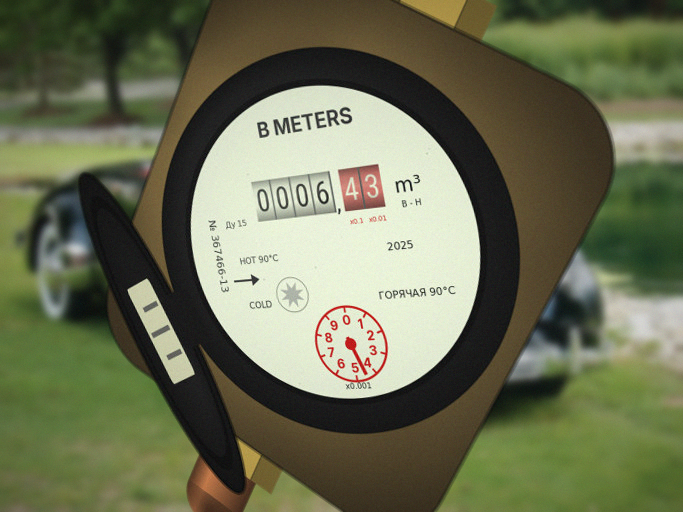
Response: **6.434** m³
